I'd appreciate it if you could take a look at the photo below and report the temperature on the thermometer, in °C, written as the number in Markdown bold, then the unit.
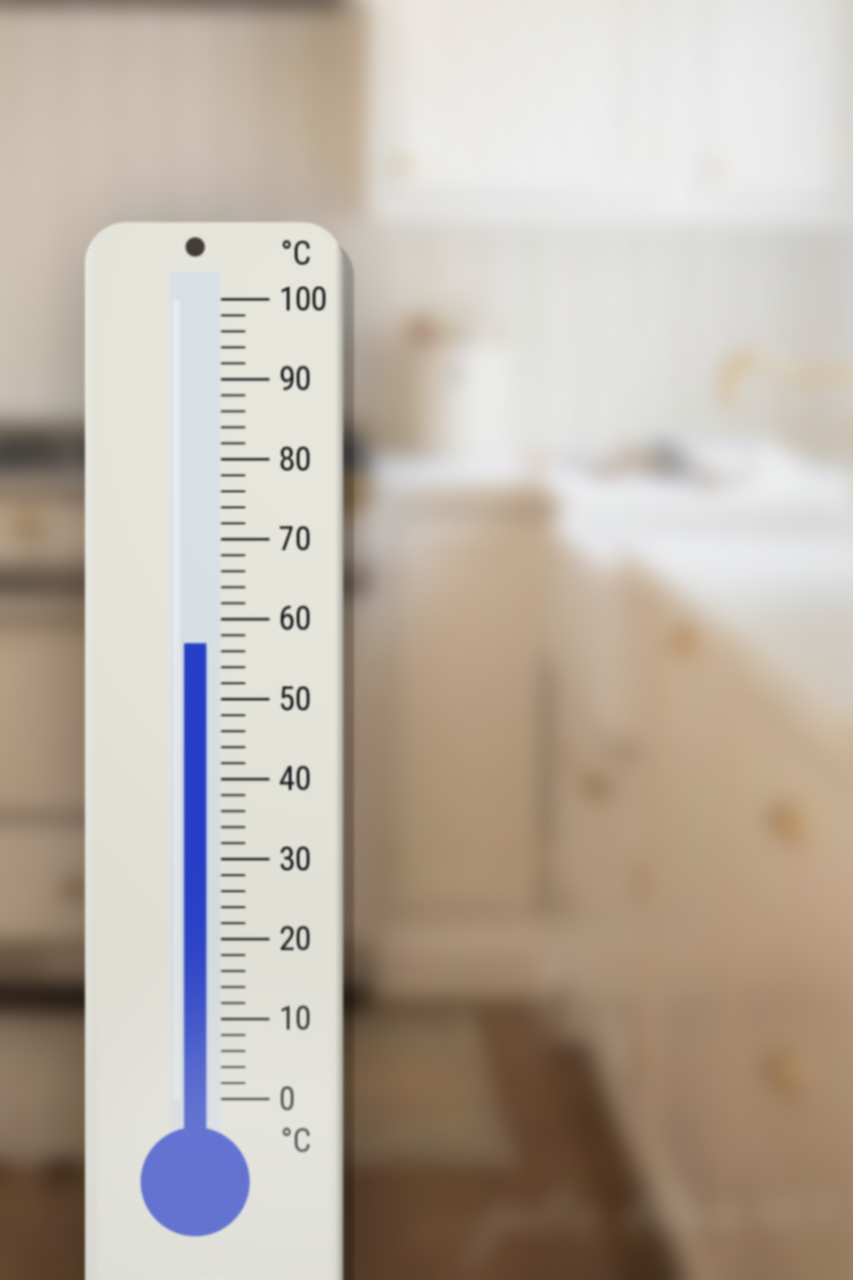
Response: **57** °C
